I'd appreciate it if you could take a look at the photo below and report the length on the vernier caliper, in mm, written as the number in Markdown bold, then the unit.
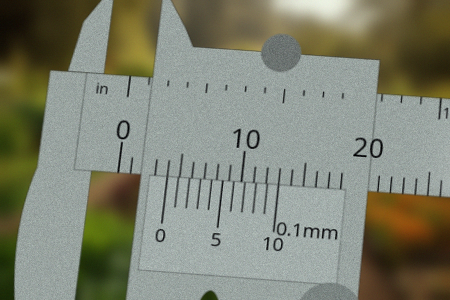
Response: **4.0** mm
